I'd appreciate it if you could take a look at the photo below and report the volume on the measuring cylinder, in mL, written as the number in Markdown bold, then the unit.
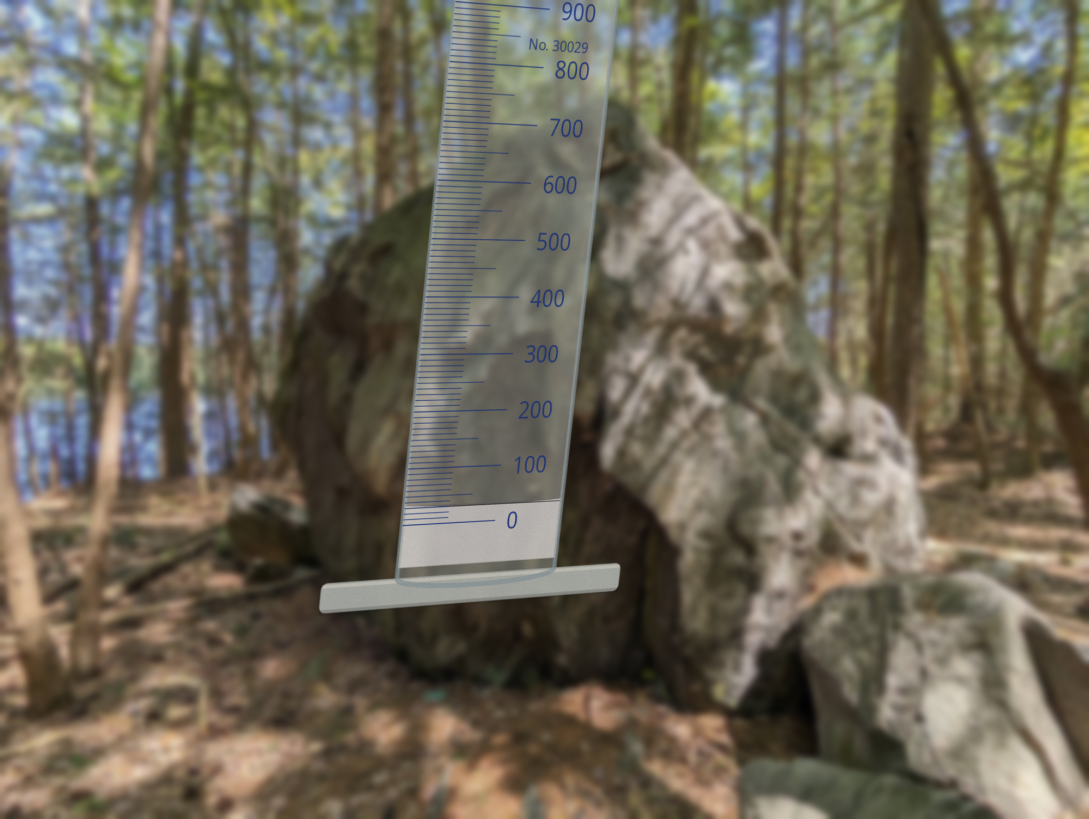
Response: **30** mL
